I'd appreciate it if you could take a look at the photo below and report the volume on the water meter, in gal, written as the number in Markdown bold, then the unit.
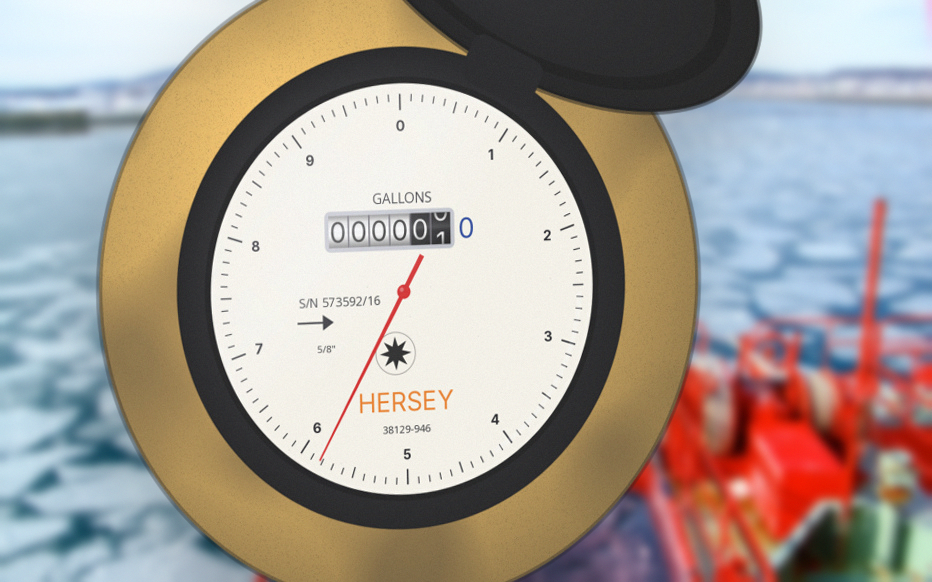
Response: **5.8** gal
